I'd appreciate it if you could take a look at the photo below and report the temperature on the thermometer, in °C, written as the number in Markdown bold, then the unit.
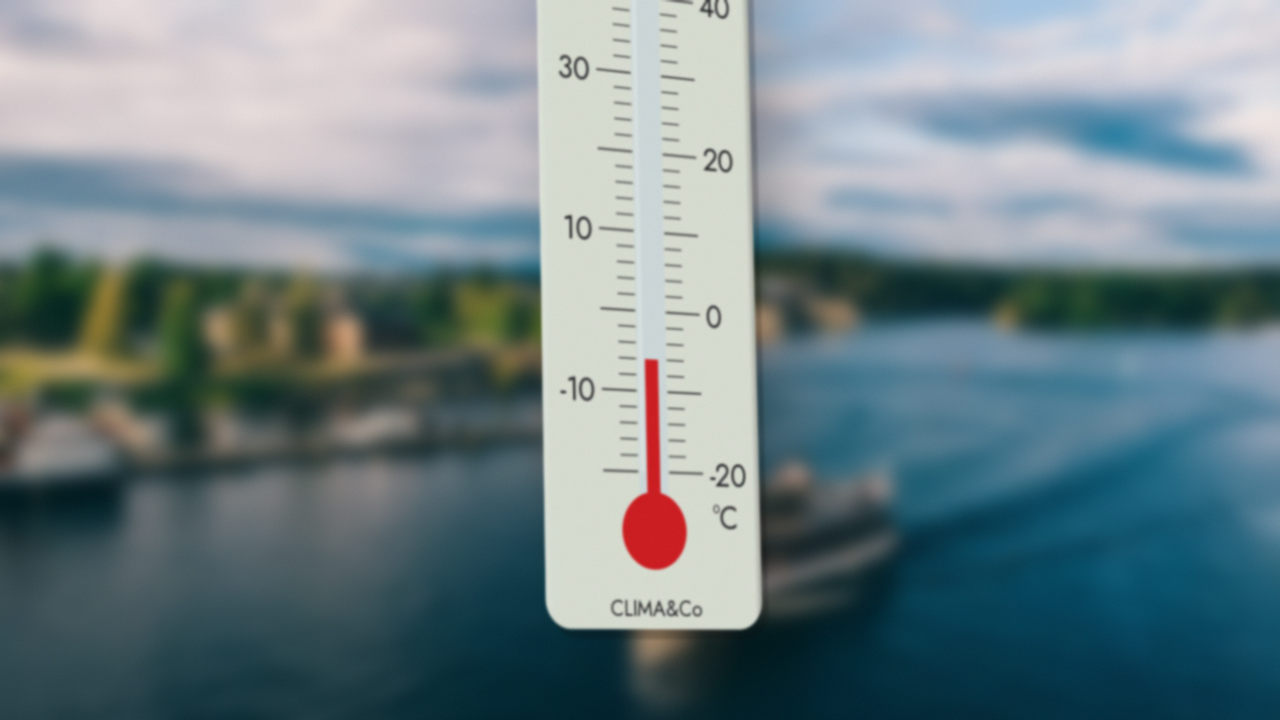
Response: **-6** °C
